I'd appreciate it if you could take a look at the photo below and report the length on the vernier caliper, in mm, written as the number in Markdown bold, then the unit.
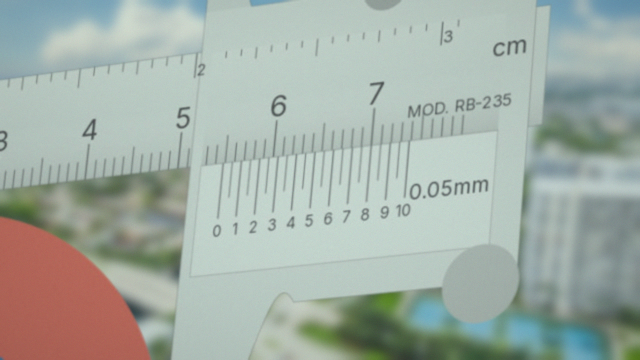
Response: **54.8** mm
